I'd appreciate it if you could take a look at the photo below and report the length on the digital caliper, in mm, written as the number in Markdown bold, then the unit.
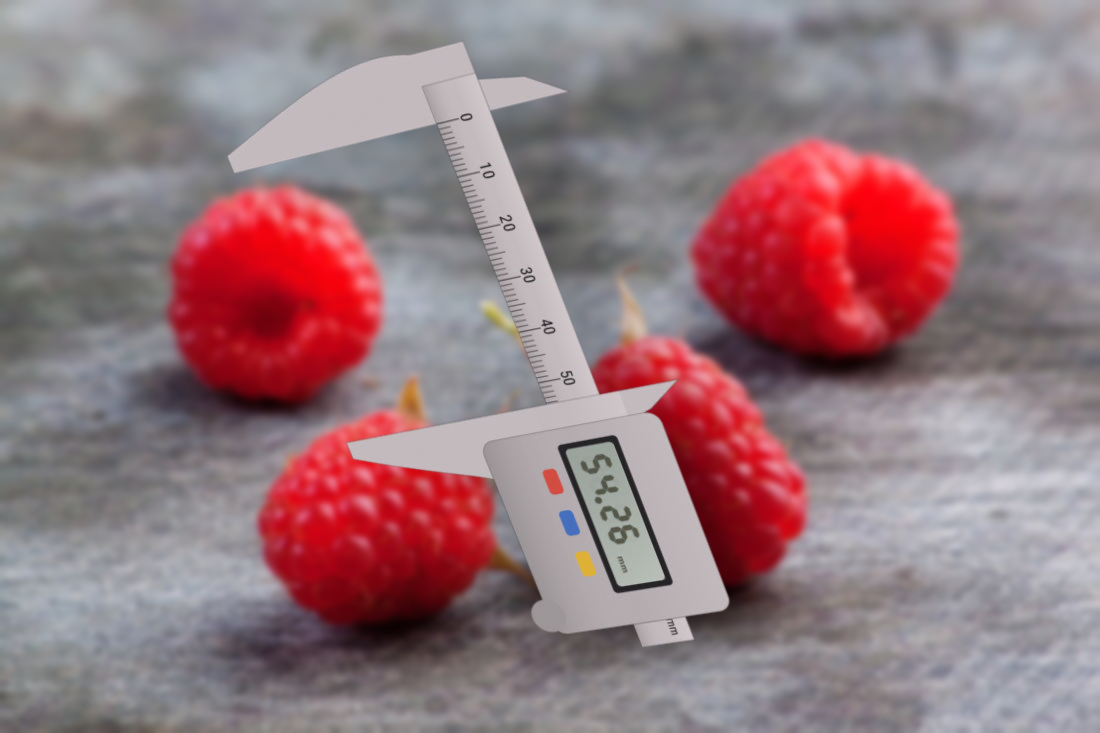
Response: **54.26** mm
